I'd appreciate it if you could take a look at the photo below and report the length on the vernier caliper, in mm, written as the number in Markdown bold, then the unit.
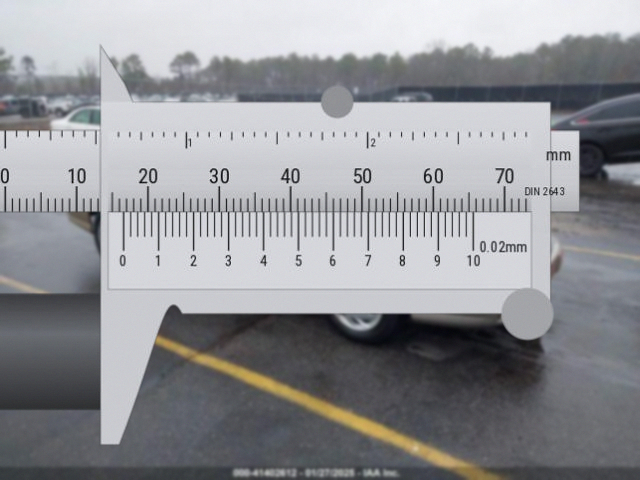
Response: **16.6** mm
